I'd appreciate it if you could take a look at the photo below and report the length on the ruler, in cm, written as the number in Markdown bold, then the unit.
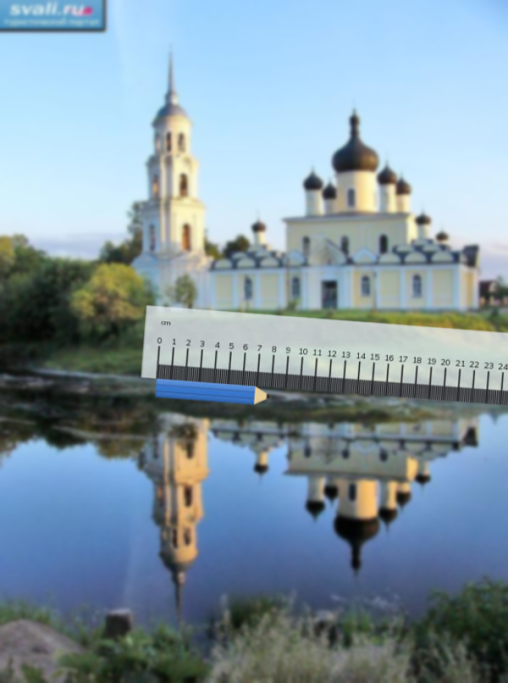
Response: **8** cm
